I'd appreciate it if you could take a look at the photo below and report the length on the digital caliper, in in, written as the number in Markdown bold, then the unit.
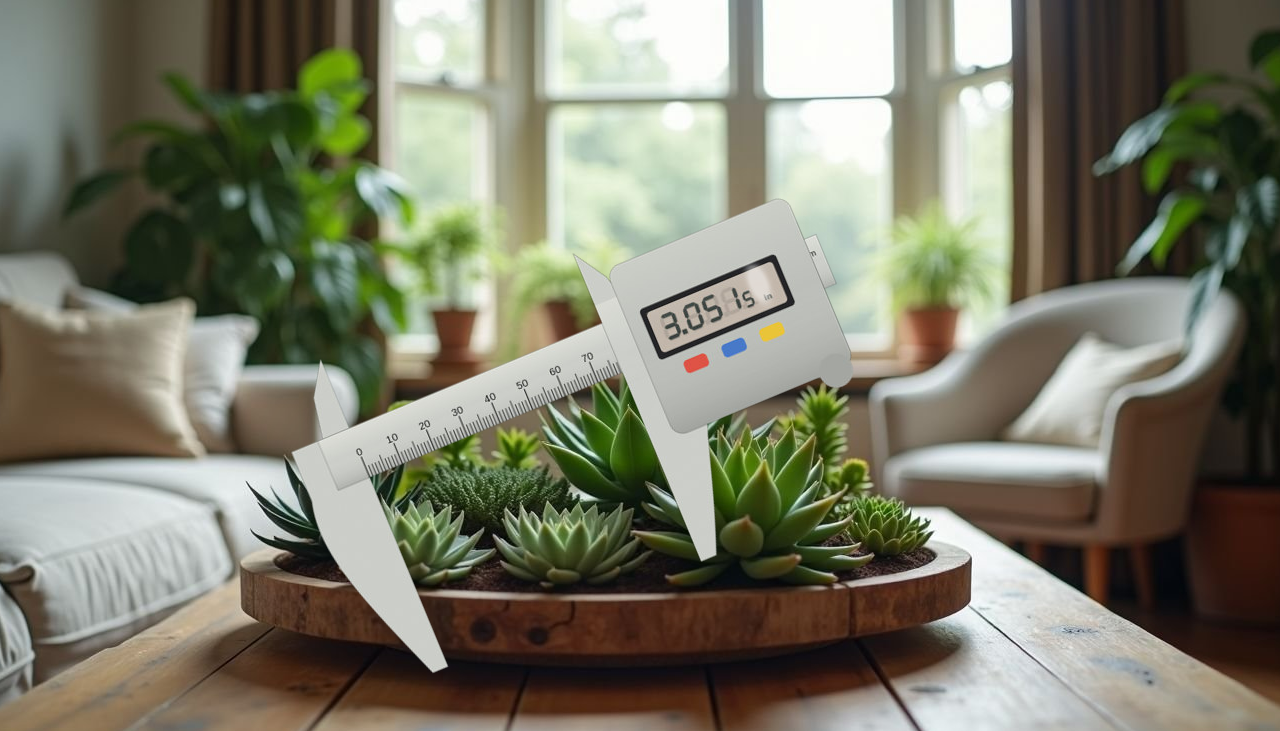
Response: **3.0515** in
